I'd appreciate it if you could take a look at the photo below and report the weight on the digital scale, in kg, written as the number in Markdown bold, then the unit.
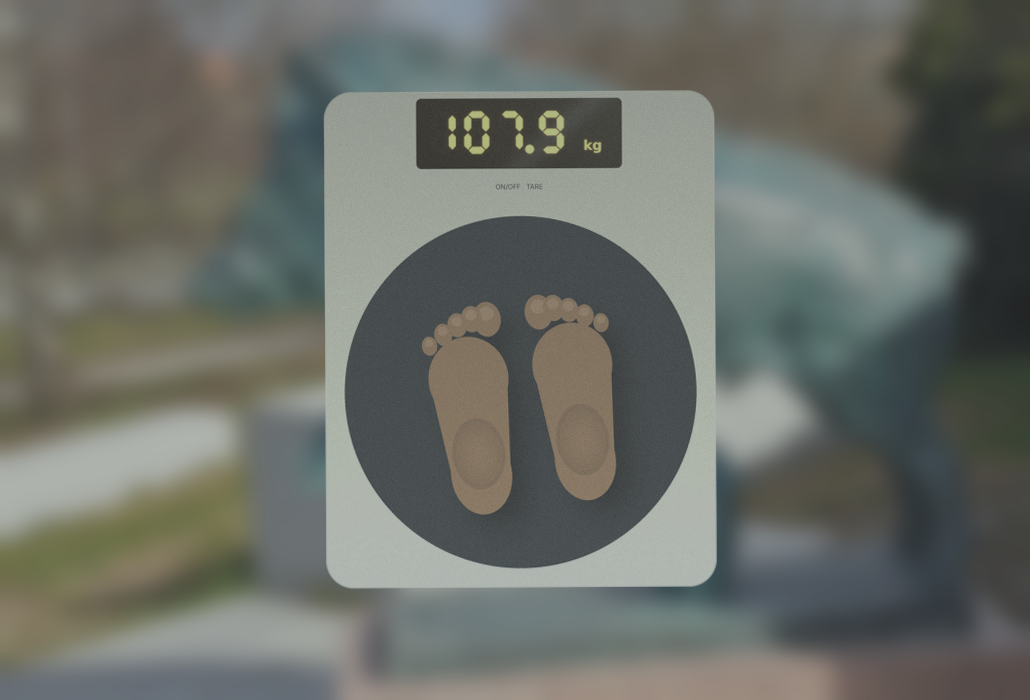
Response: **107.9** kg
